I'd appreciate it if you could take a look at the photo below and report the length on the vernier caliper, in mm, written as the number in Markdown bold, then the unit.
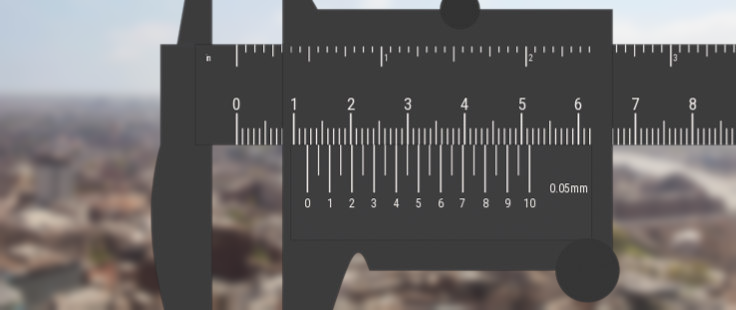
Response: **12.4** mm
